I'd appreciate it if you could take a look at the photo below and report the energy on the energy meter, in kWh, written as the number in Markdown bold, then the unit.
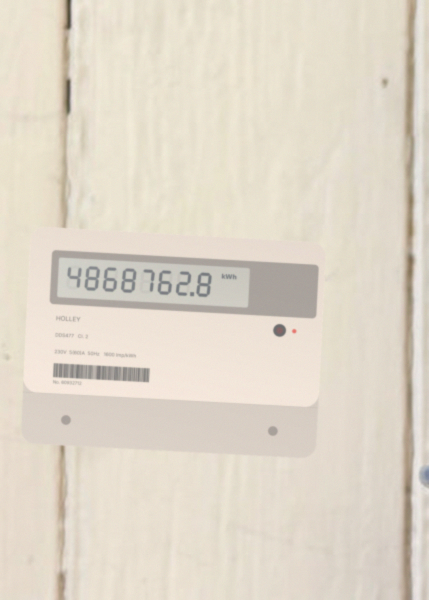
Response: **4868762.8** kWh
